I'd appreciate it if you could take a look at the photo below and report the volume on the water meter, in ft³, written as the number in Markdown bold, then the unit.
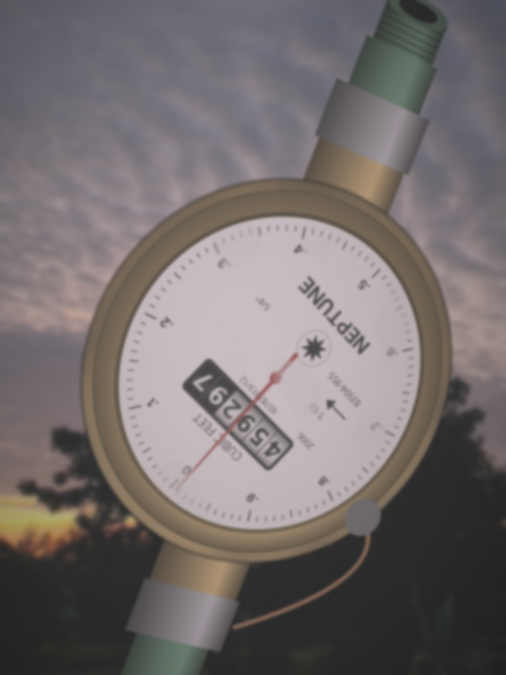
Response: **459296.99** ft³
